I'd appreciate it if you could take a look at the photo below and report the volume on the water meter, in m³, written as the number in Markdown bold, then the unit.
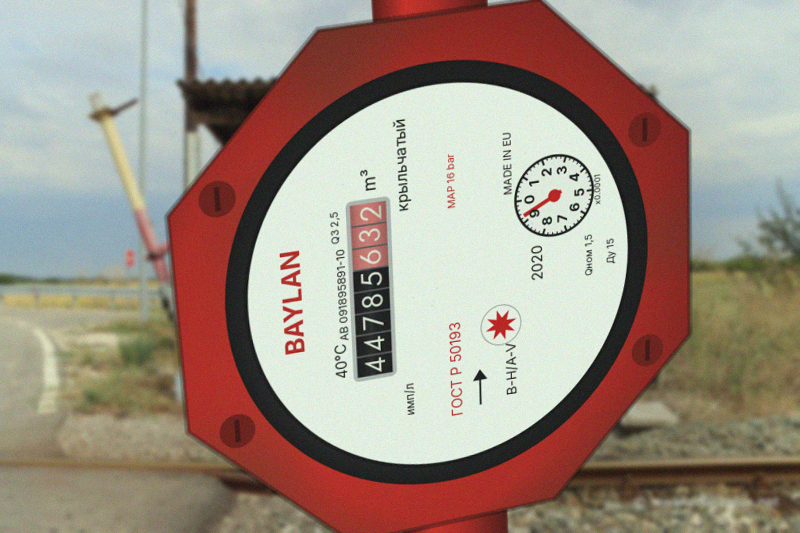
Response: **44785.6319** m³
